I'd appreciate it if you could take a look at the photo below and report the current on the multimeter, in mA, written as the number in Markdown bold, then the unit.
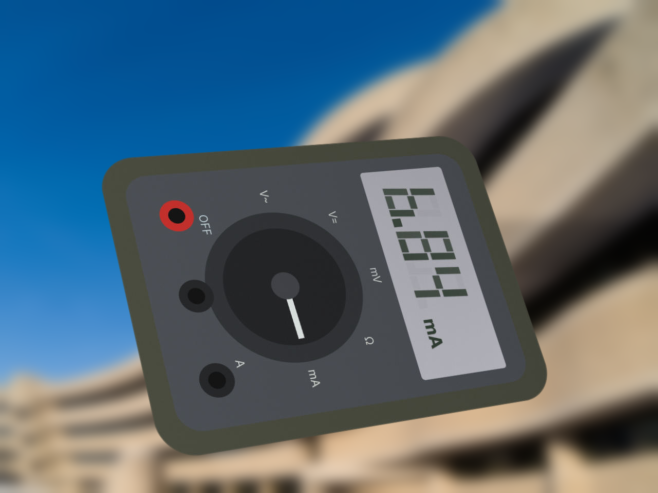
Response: **6.84** mA
